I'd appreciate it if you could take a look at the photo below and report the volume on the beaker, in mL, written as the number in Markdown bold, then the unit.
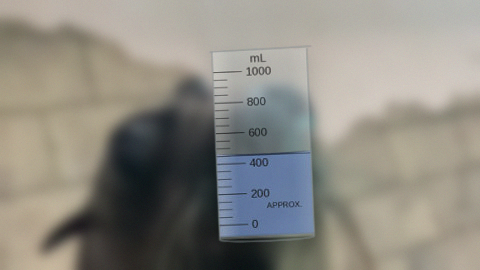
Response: **450** mL
